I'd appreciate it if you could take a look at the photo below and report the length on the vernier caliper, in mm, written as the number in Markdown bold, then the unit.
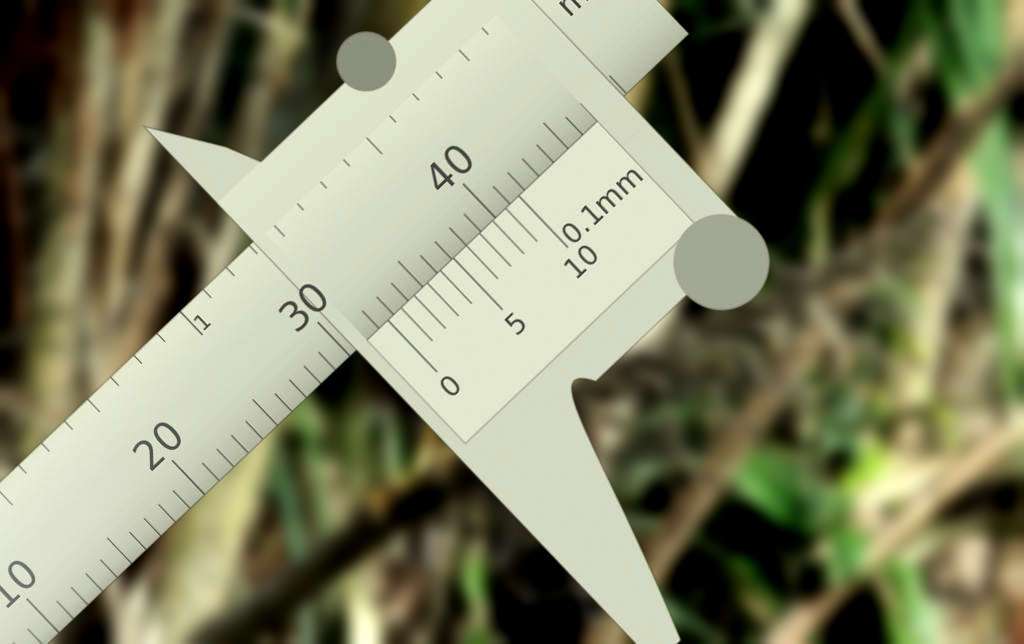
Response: **32.6** mm
